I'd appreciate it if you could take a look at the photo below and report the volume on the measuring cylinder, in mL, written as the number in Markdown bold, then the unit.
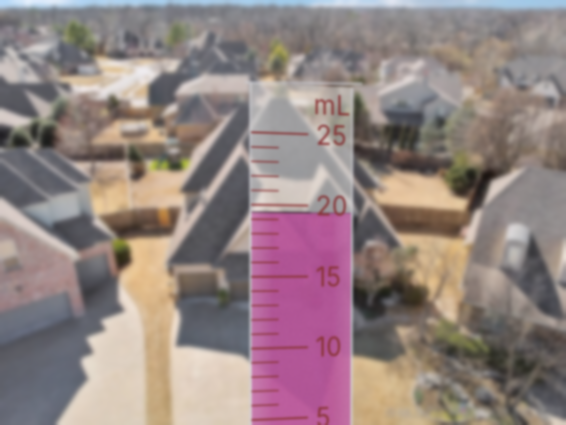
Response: **19.5** mL
